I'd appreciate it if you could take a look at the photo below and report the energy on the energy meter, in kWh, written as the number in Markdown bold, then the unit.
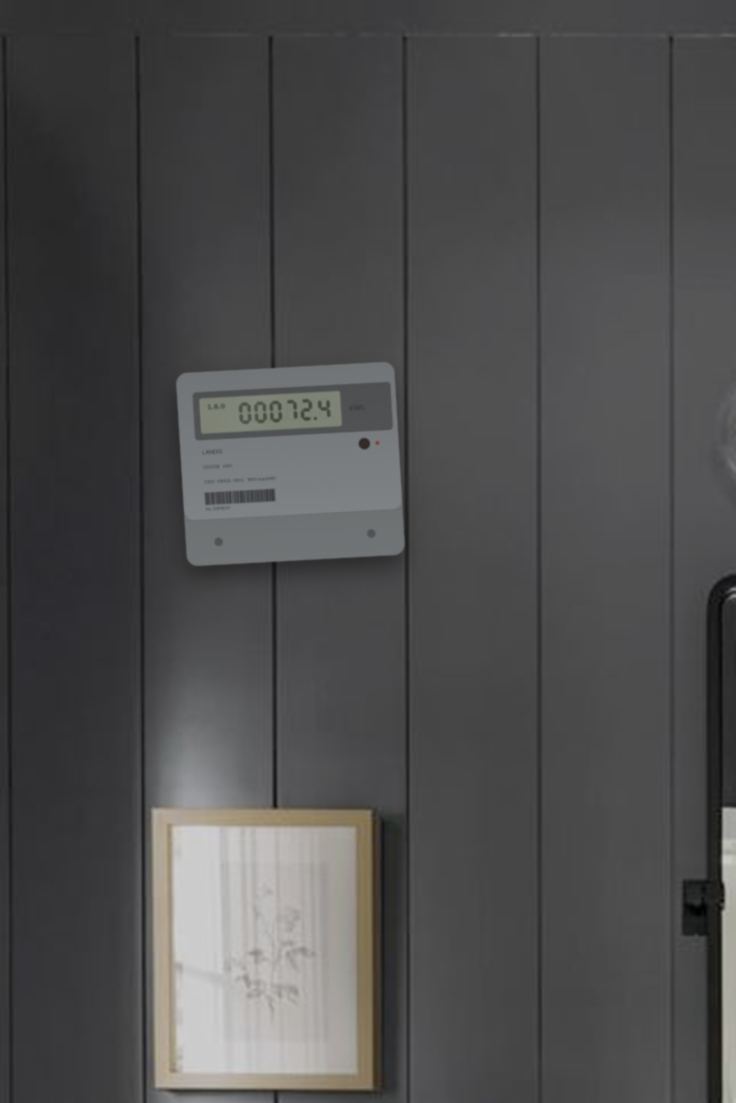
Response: **72.4** kWh
